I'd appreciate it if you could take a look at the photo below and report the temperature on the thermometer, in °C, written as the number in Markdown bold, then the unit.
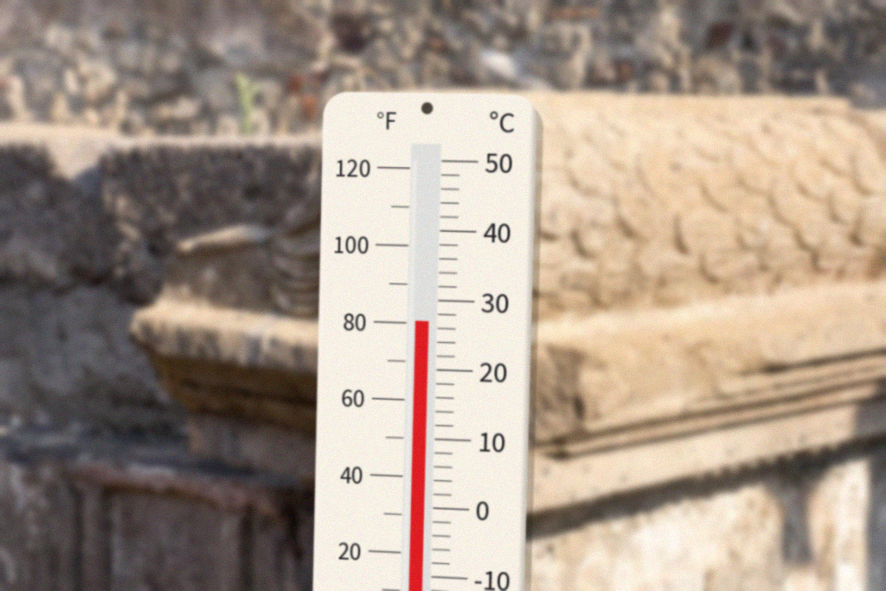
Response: **27** °C
